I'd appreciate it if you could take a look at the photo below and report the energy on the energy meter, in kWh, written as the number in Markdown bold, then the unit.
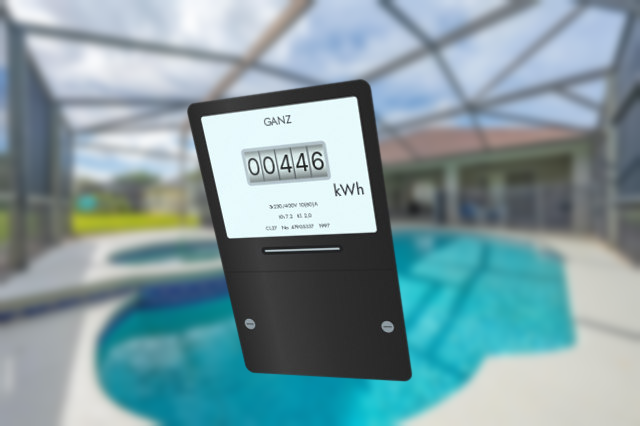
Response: **446** kWh
